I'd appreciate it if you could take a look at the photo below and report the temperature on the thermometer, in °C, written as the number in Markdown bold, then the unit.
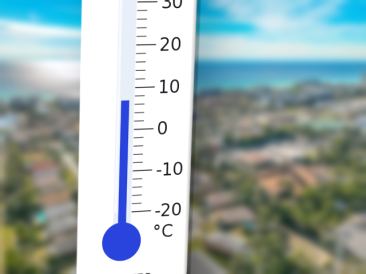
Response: **7** °C
